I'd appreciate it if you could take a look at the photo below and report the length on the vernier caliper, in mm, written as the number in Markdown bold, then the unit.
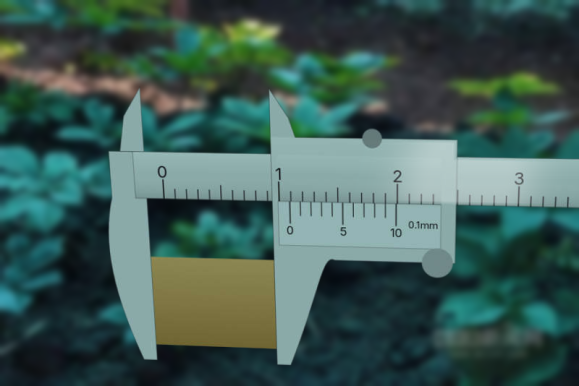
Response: **10.9** mm
